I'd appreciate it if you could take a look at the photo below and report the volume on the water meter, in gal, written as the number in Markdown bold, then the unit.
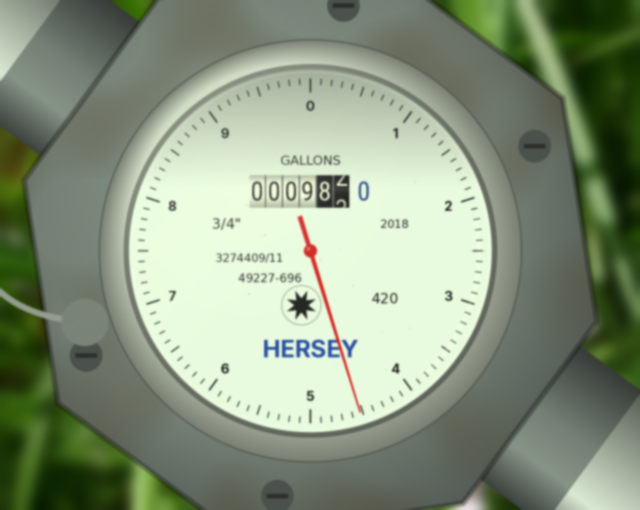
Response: **9824.5** gal
